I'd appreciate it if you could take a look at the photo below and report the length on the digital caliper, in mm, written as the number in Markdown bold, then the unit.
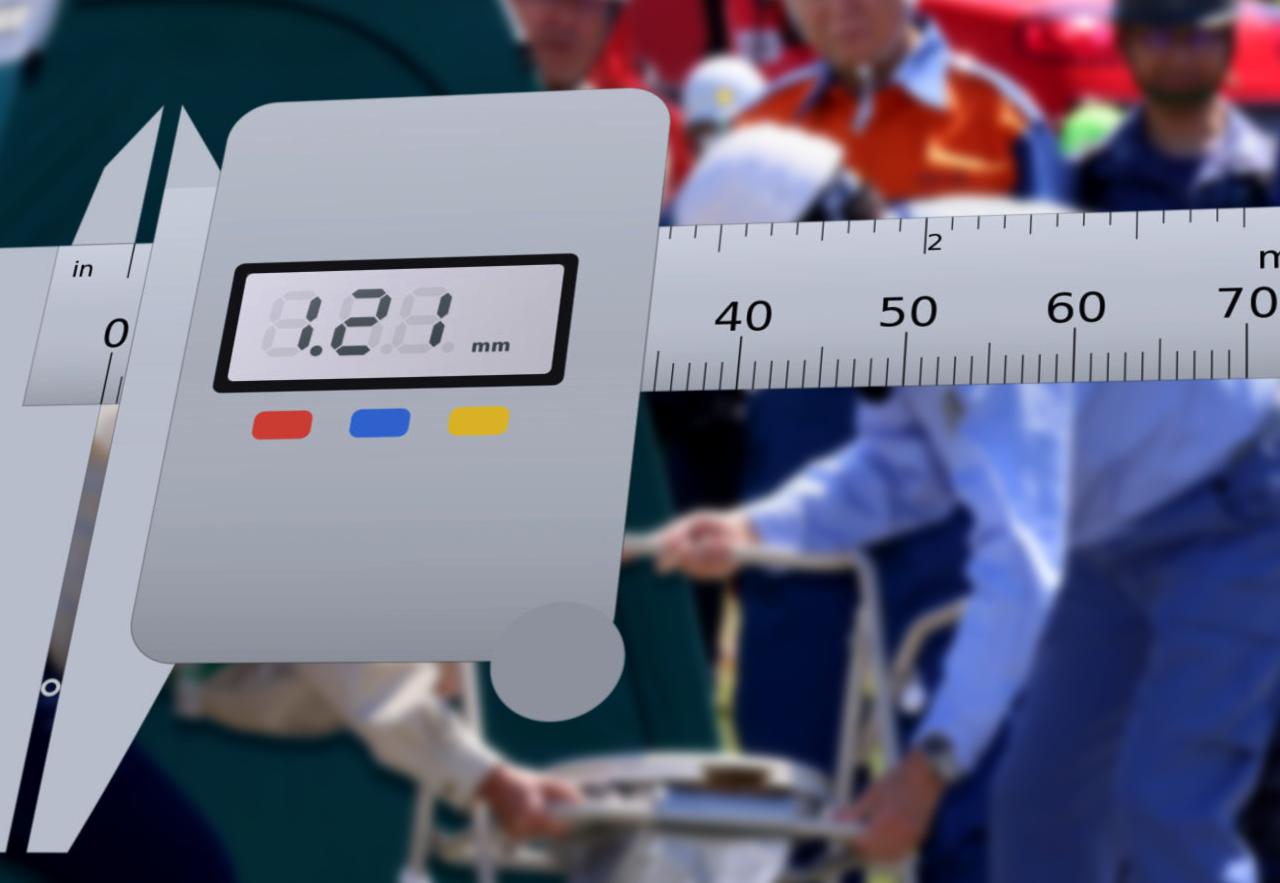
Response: **1.21** mm
